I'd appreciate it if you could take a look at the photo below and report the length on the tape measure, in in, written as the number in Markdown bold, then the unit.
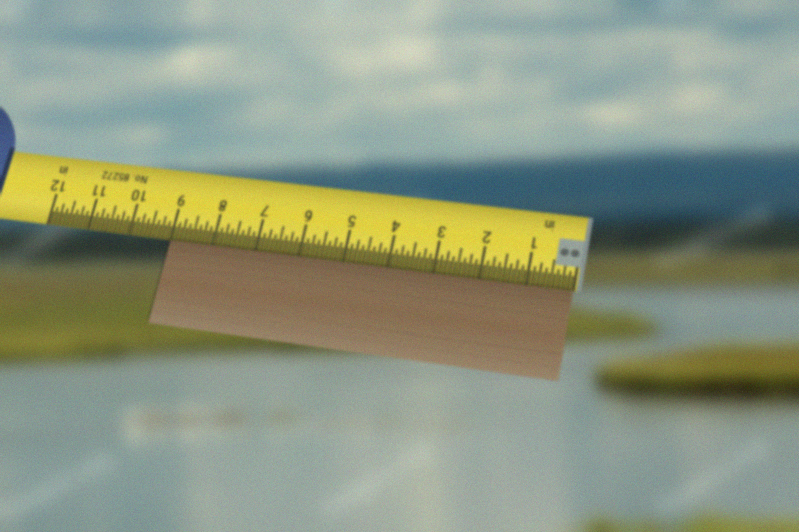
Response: **9** in
